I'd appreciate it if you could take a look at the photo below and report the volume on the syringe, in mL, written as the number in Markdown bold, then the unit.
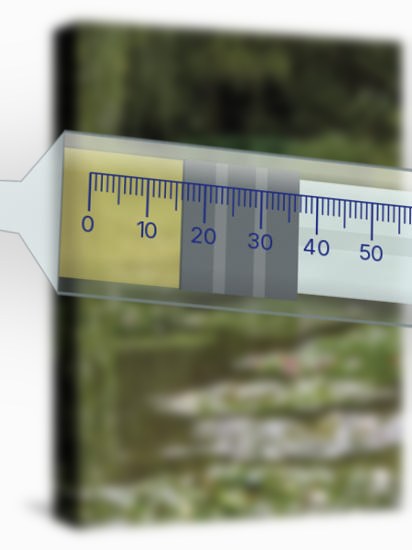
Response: **16** mL
